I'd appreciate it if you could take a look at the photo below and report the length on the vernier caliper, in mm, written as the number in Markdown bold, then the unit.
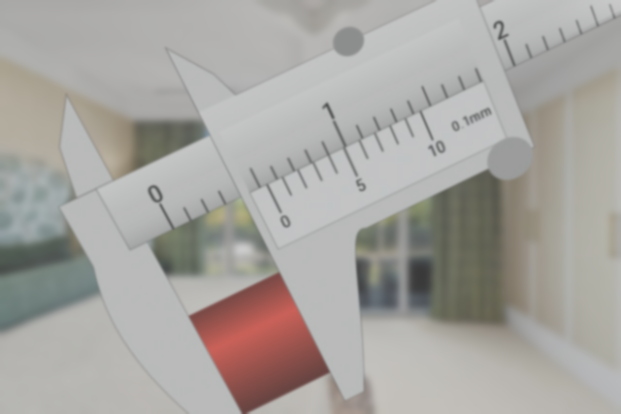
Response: **5.4** mm
